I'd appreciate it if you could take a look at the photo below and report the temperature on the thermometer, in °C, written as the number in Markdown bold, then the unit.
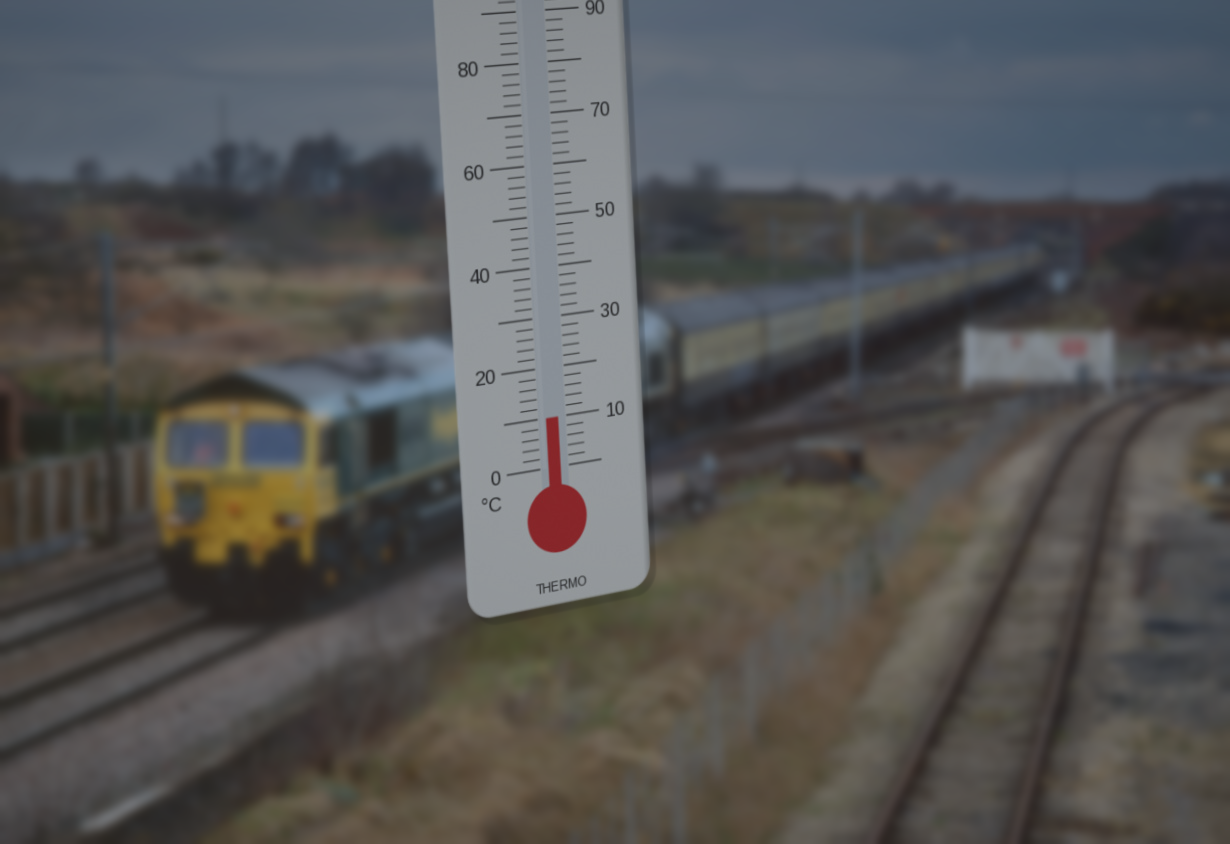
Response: **10** °C
